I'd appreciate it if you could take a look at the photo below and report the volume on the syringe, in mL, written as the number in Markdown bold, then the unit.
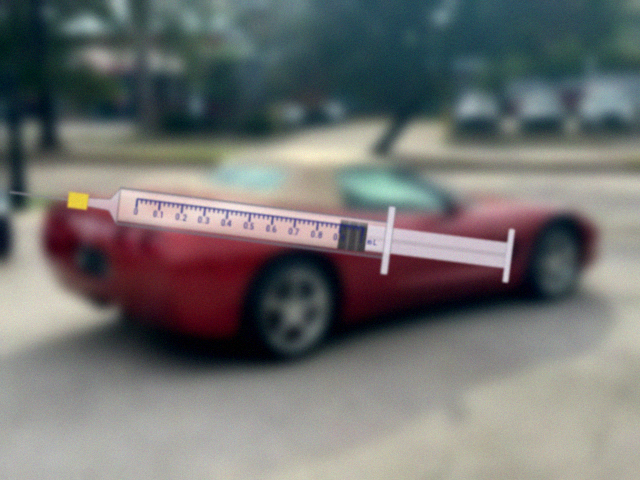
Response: **0.9** mL
